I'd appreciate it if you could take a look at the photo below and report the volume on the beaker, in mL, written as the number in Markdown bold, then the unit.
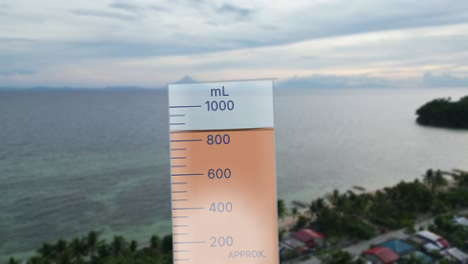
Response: **850** mL
